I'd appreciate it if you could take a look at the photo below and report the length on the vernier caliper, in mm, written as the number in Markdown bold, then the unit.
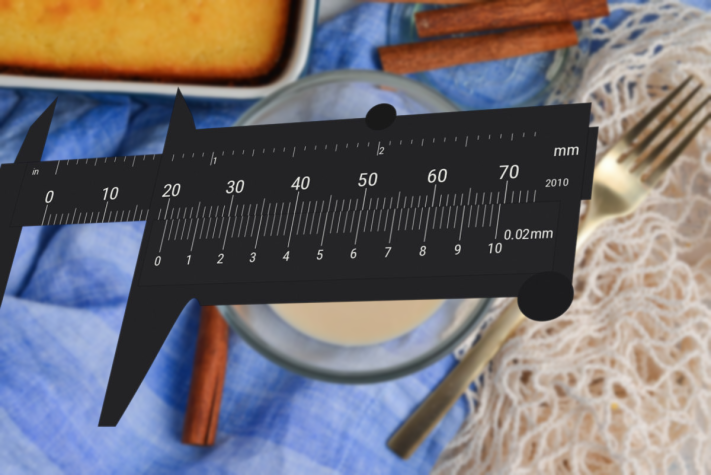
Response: **20.4** mm
